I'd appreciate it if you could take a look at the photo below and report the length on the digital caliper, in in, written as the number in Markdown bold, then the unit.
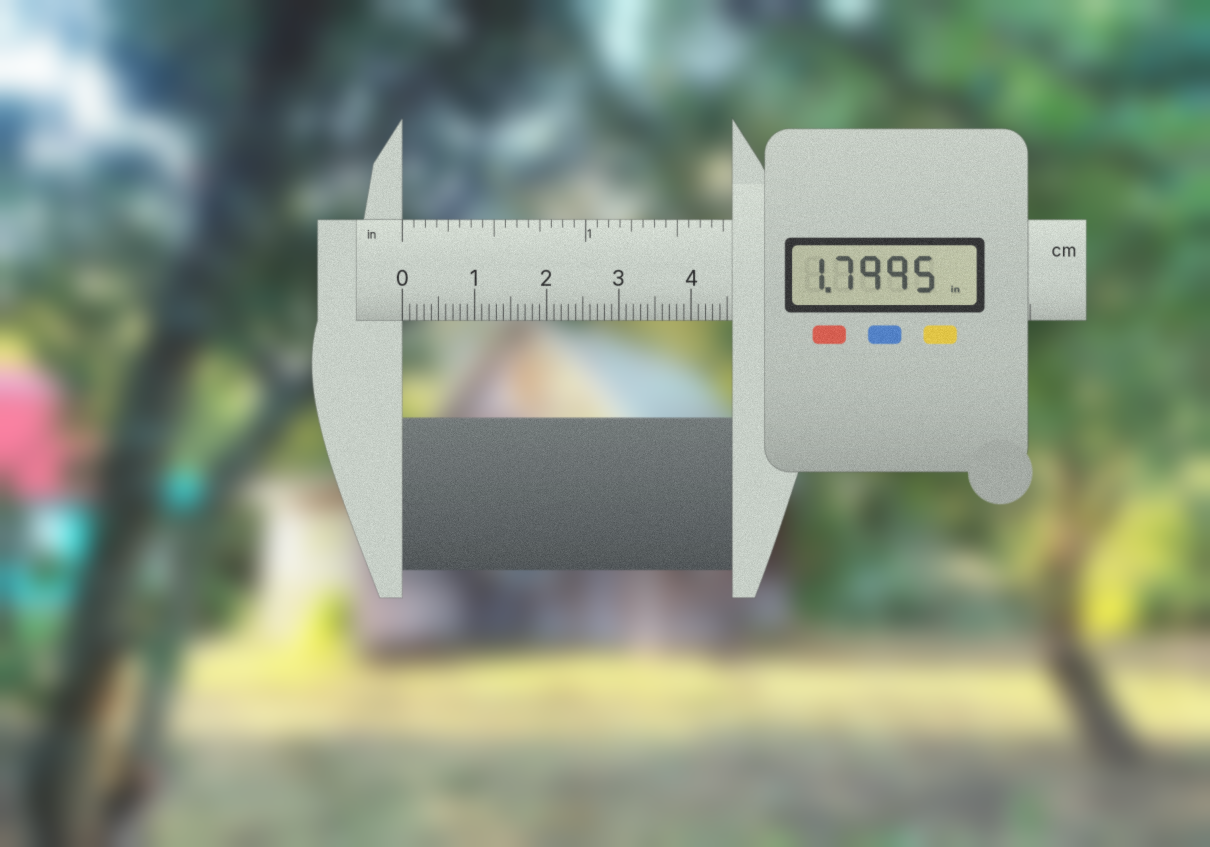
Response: **1.7995** in
